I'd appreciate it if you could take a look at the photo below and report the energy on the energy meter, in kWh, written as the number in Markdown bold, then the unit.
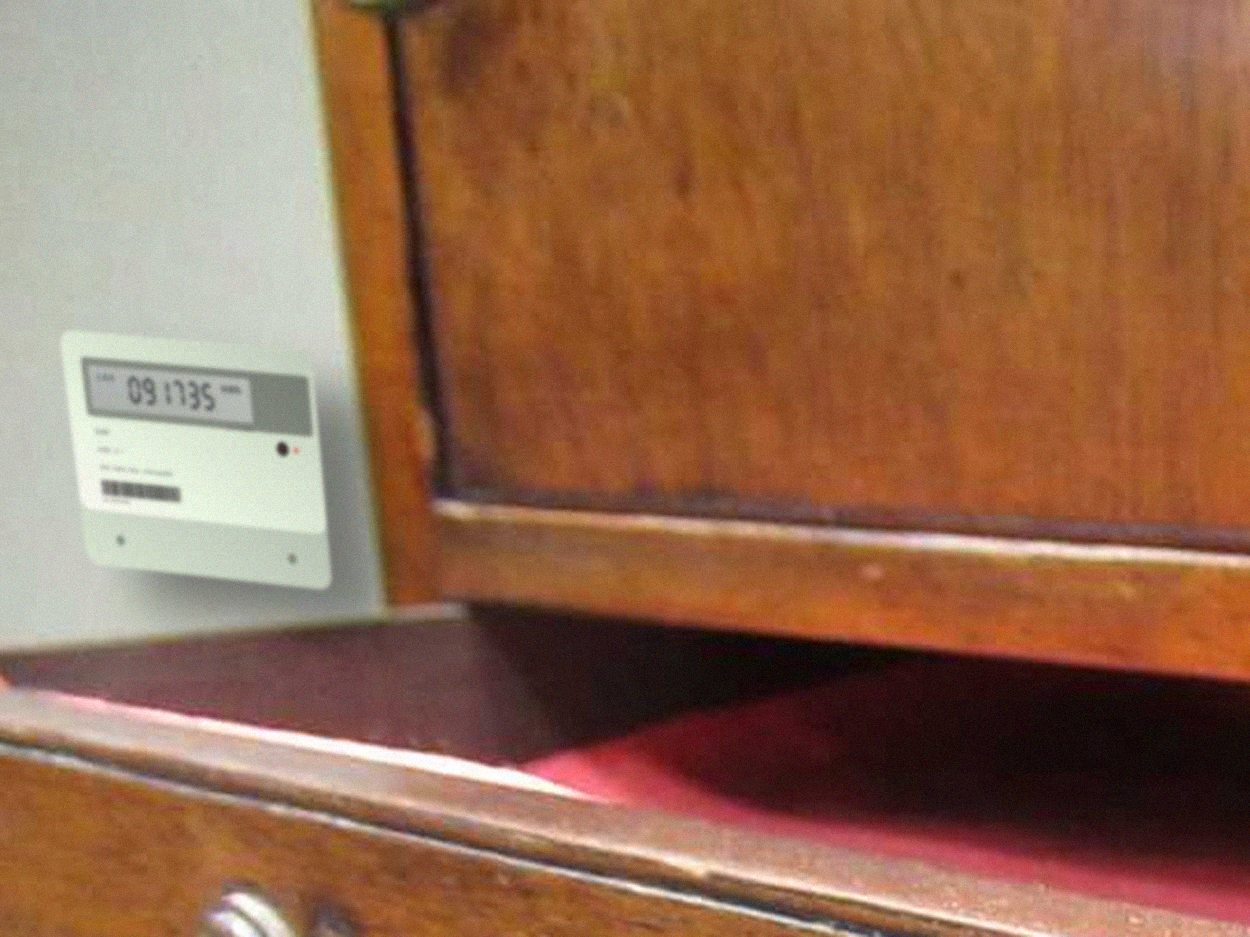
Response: **91735** kWh
